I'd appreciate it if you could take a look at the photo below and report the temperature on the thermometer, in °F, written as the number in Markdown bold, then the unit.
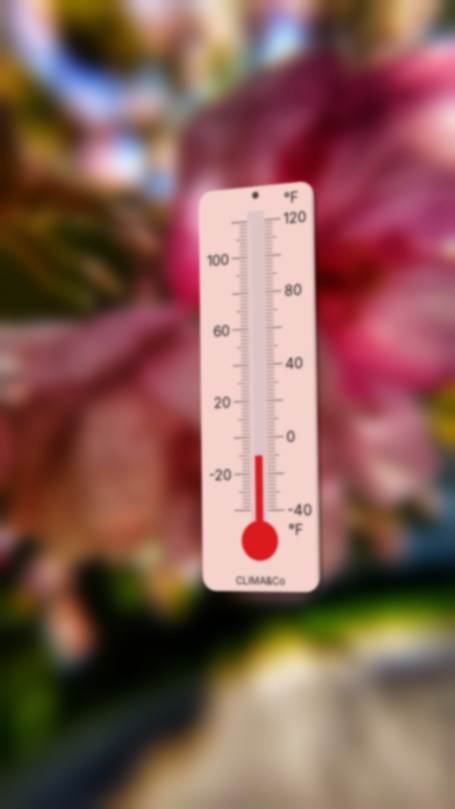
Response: **-10** °F
